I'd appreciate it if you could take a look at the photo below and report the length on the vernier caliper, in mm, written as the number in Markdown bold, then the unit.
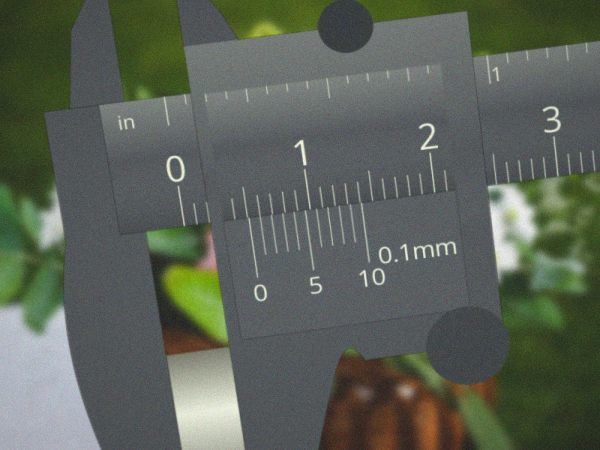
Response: **5.1** mm
